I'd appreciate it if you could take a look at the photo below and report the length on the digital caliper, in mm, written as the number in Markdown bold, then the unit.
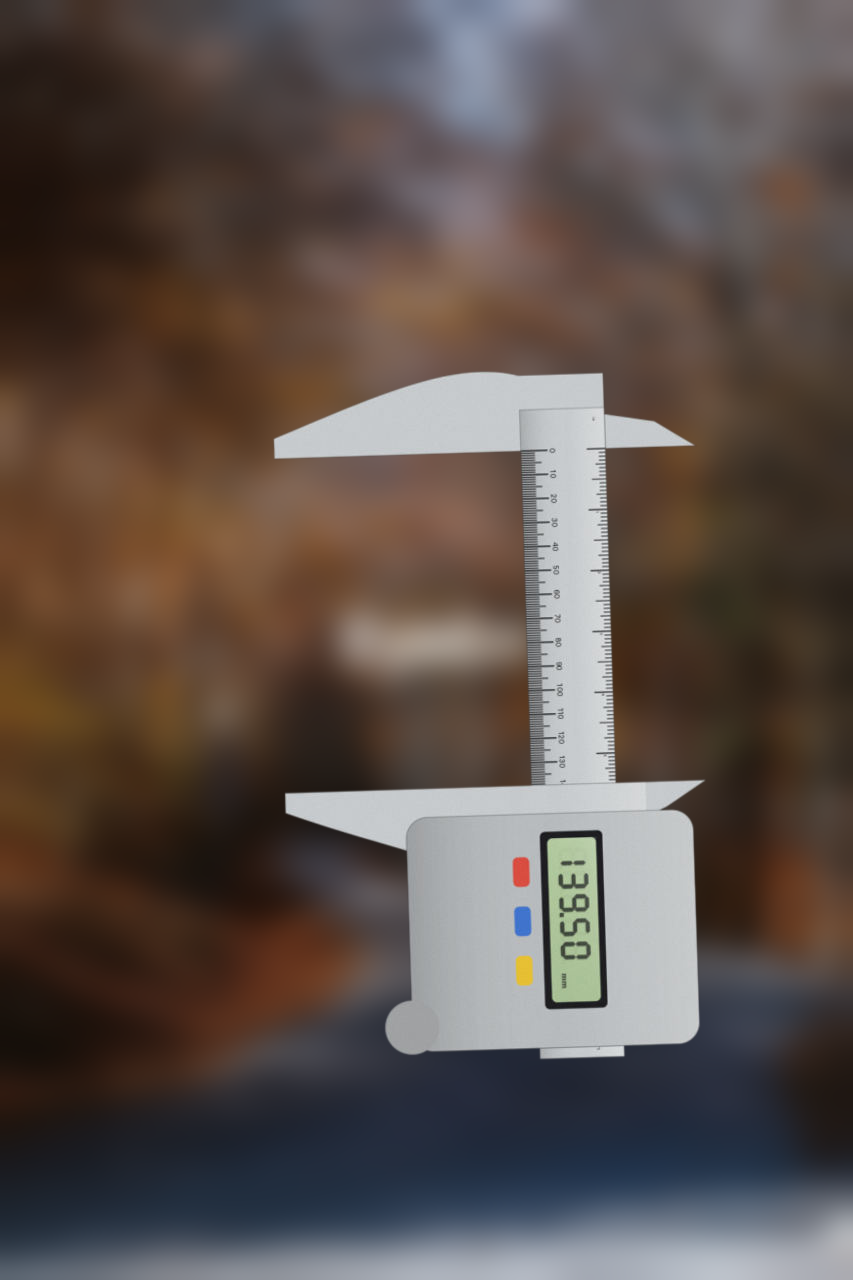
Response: **139.50** mm
